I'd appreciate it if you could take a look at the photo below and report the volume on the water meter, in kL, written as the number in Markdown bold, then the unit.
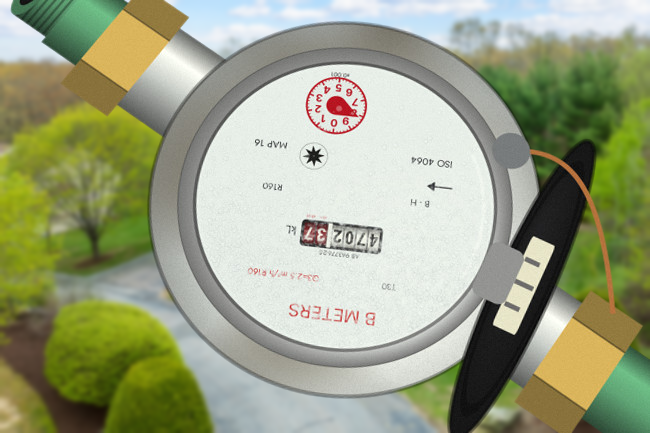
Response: **4702.378** kL
